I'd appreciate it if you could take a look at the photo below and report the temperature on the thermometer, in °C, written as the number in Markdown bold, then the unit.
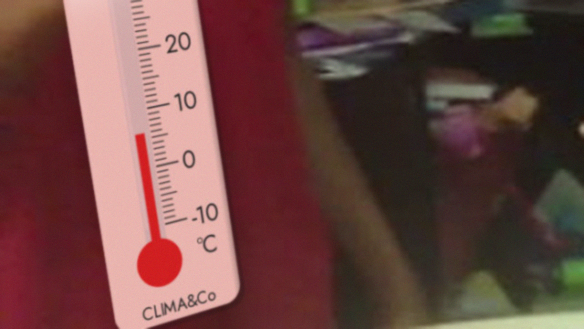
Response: **6** °C
